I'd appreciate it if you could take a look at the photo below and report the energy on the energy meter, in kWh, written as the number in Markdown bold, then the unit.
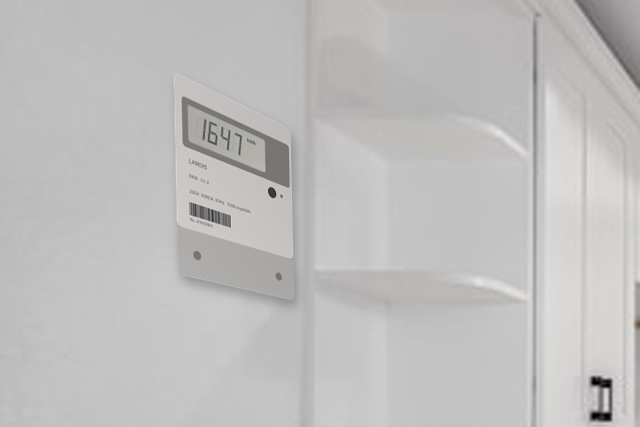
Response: **1647** kWh
